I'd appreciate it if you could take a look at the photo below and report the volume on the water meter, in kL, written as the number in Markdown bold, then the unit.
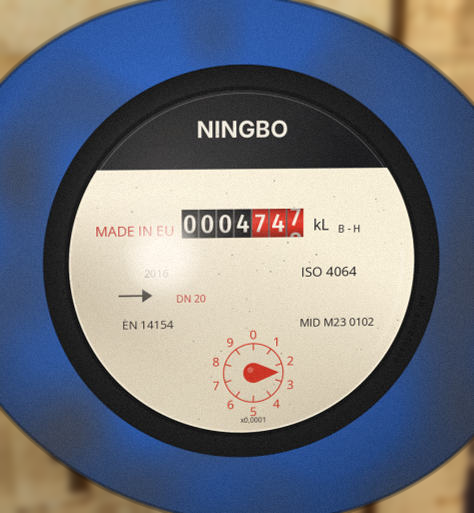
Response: **4.7472** kL
